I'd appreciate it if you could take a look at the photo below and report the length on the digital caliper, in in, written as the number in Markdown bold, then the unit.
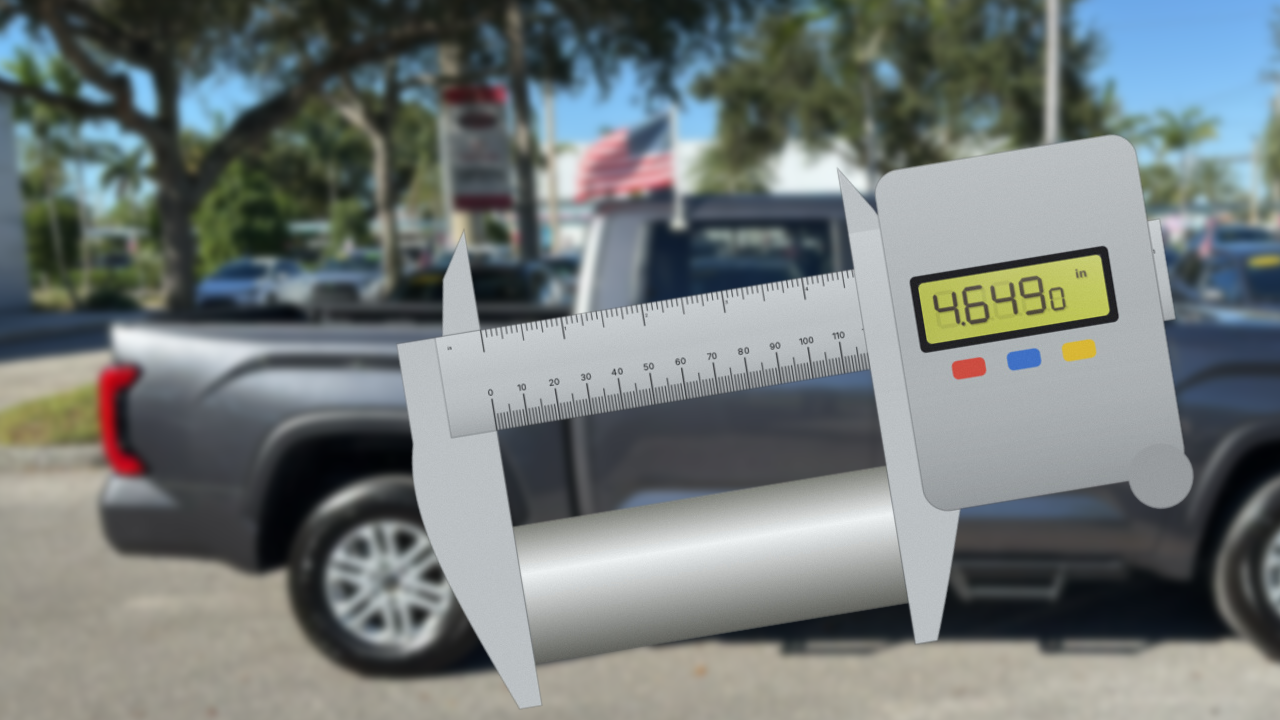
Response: **4.6490** in
